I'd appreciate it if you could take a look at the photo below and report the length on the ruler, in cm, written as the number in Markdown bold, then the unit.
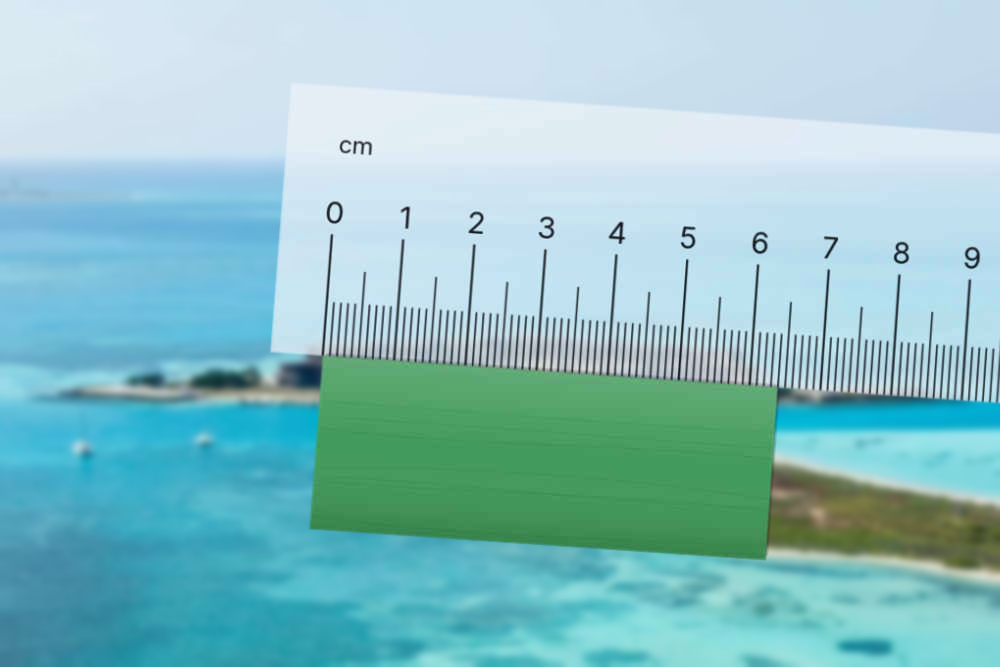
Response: **6.4** cm
